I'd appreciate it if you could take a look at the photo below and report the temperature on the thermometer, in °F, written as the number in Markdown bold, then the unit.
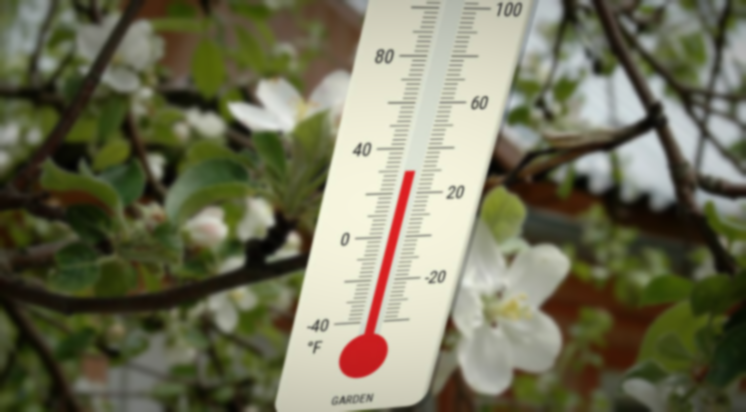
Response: **30** °F
